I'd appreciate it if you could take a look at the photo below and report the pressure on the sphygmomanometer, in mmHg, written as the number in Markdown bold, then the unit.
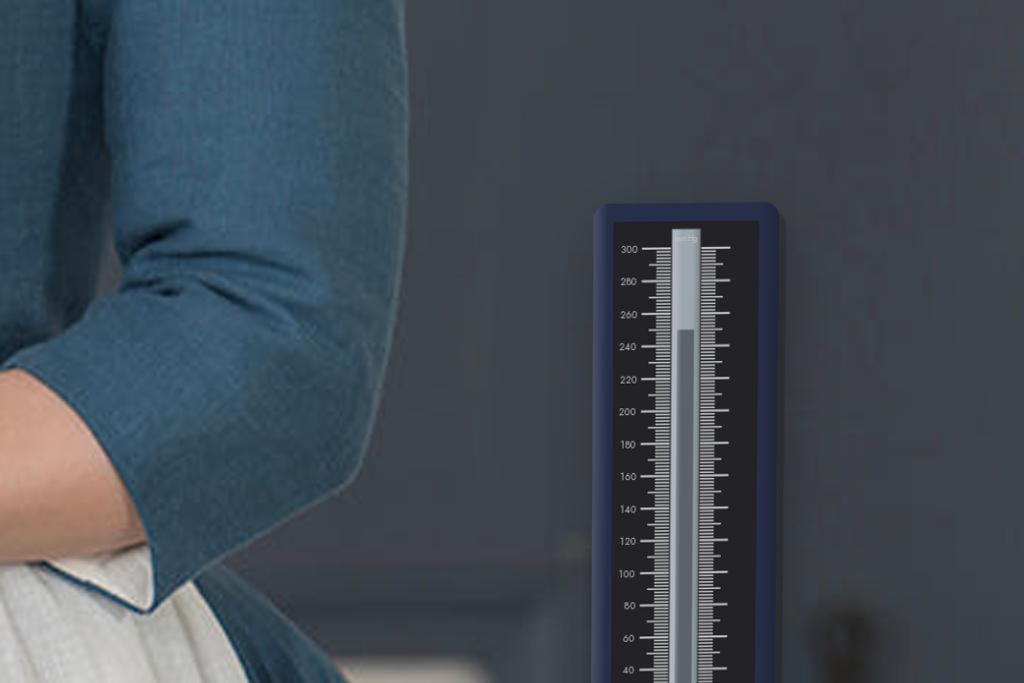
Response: **250** mmHg
